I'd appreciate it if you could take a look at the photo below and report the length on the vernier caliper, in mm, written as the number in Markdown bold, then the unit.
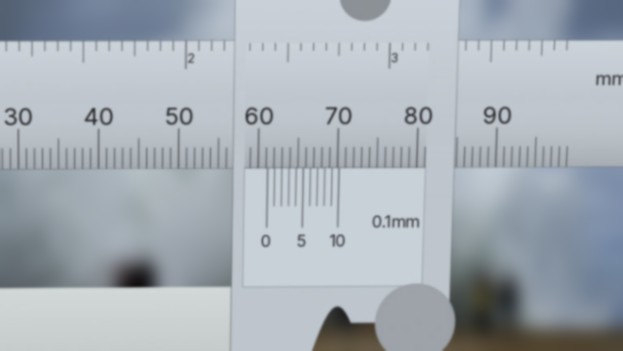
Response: **61.2** mm
